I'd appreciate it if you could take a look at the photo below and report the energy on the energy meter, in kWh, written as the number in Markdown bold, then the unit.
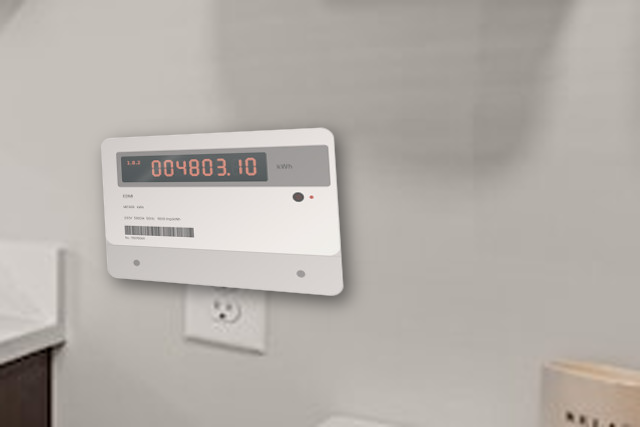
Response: **4803.10** kWh
